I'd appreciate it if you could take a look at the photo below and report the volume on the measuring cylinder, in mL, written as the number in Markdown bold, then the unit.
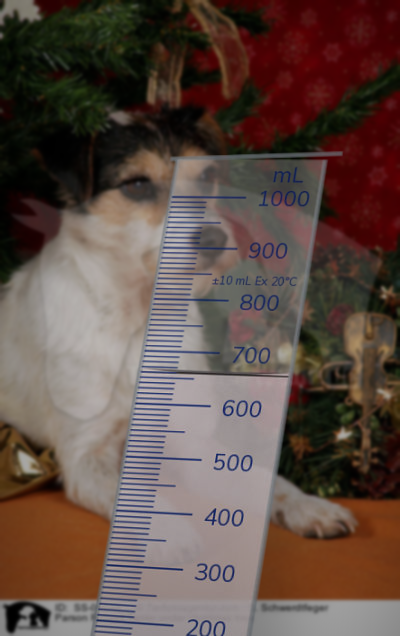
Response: **660** mL
